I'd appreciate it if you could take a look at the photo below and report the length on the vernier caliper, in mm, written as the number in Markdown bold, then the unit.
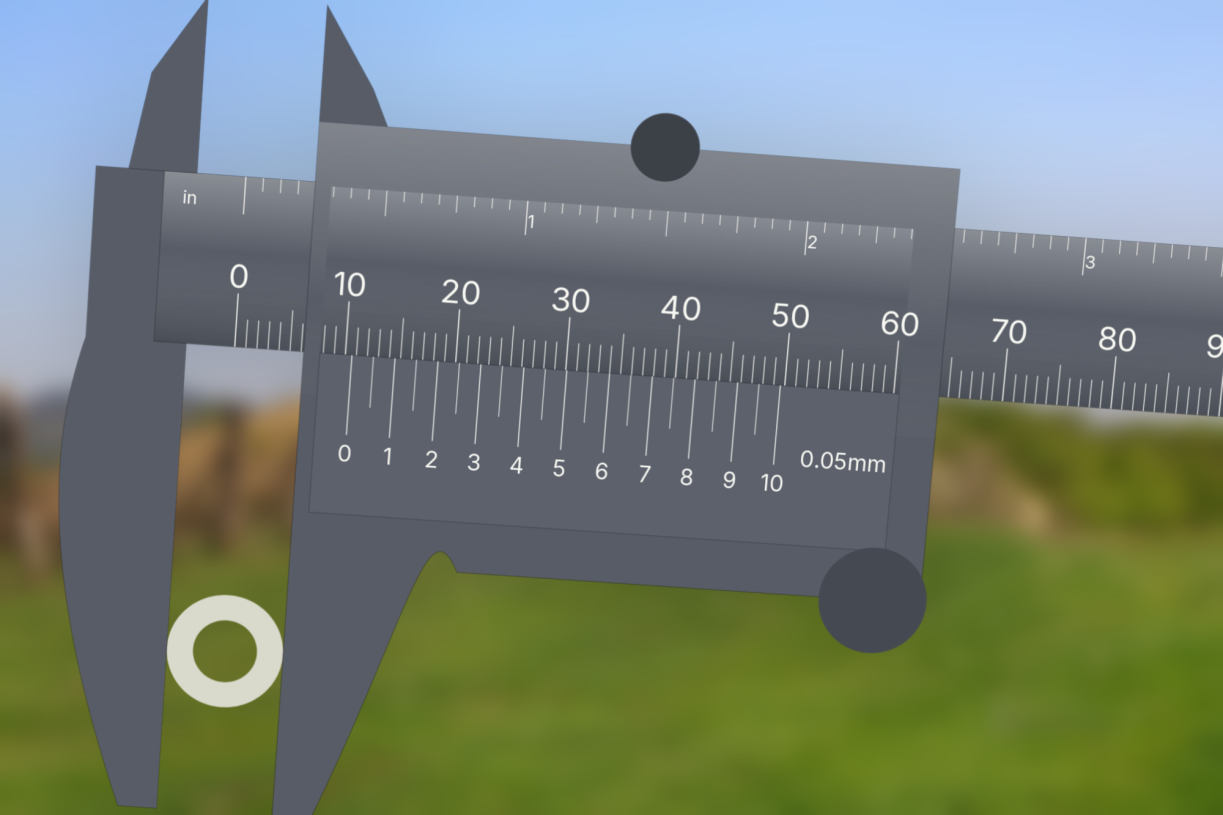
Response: **10.6** mm
